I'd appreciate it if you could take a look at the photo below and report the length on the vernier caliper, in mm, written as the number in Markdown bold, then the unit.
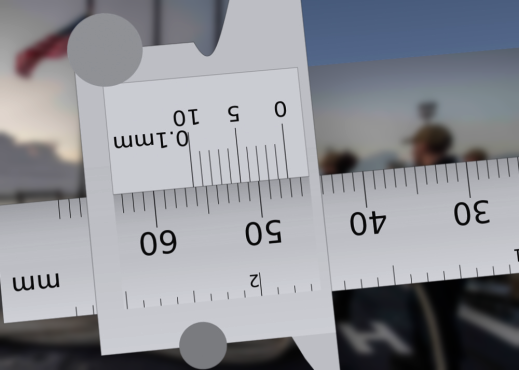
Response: **47.2** mm
